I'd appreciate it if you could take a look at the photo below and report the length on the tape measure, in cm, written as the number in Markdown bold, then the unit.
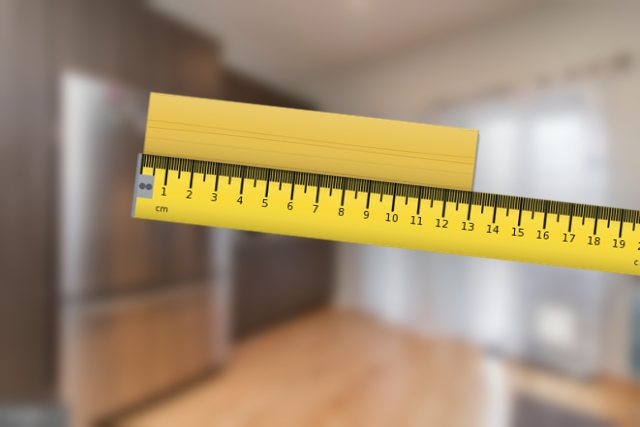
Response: **13** cm
